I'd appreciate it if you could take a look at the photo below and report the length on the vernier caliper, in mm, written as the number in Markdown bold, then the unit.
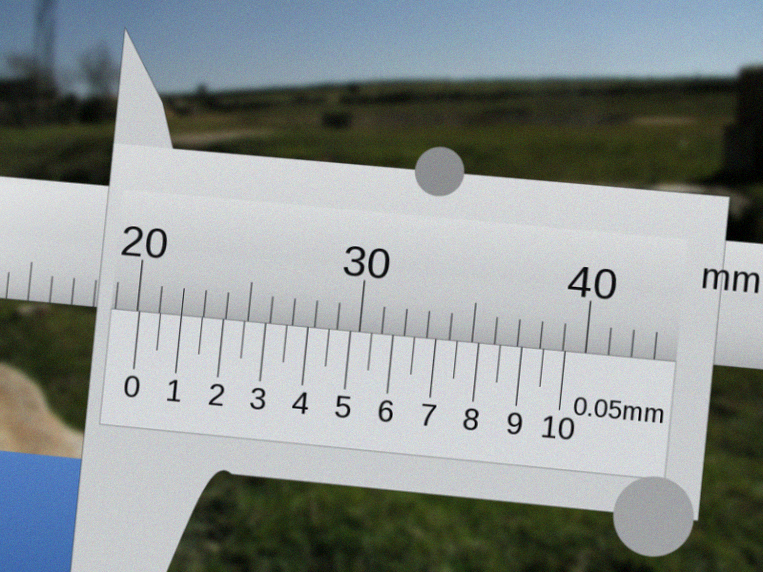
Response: **20.10** mm
